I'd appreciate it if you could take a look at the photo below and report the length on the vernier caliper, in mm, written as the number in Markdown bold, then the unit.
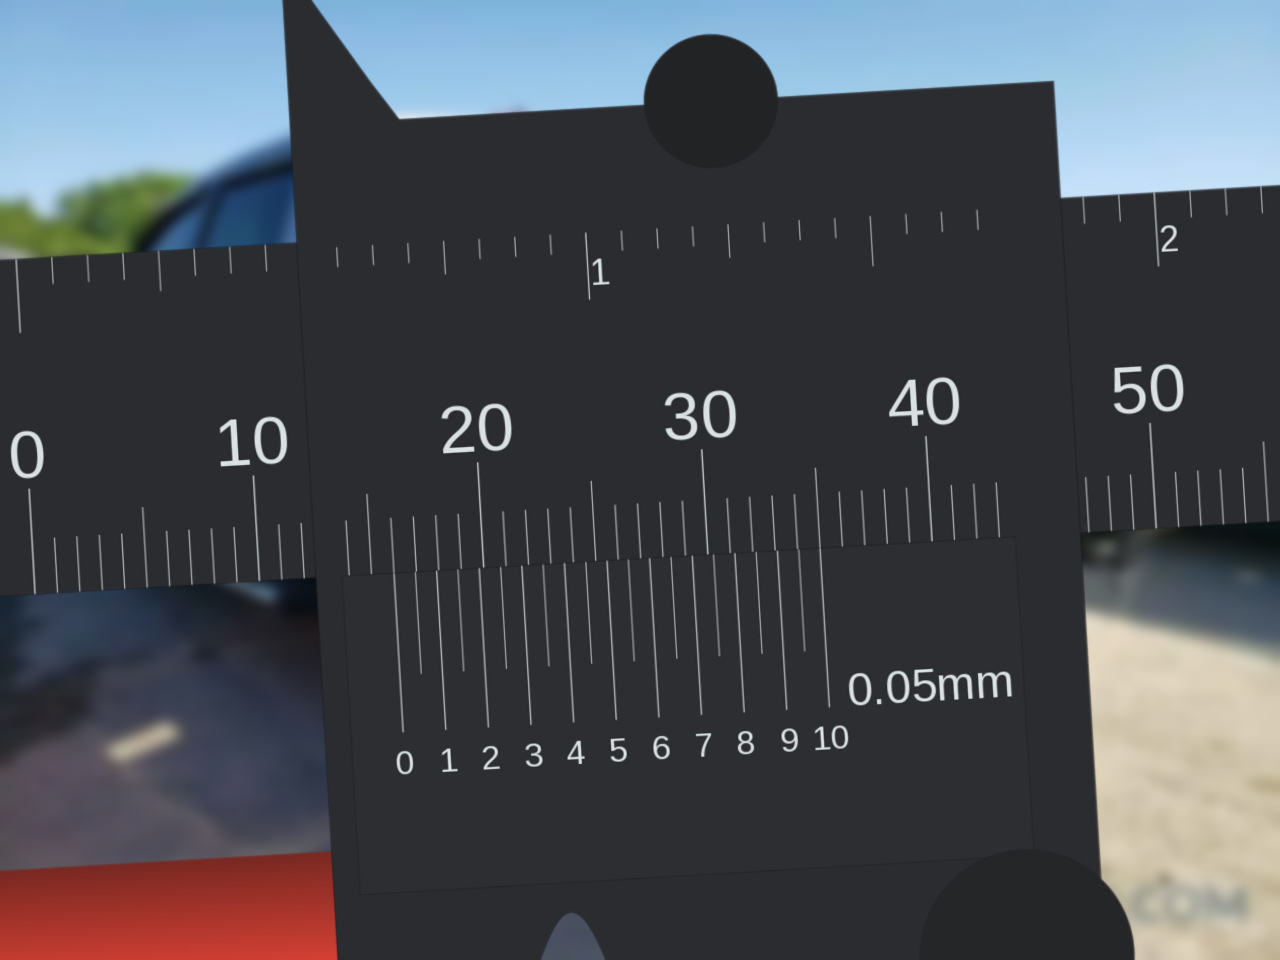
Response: **16.0** mm
